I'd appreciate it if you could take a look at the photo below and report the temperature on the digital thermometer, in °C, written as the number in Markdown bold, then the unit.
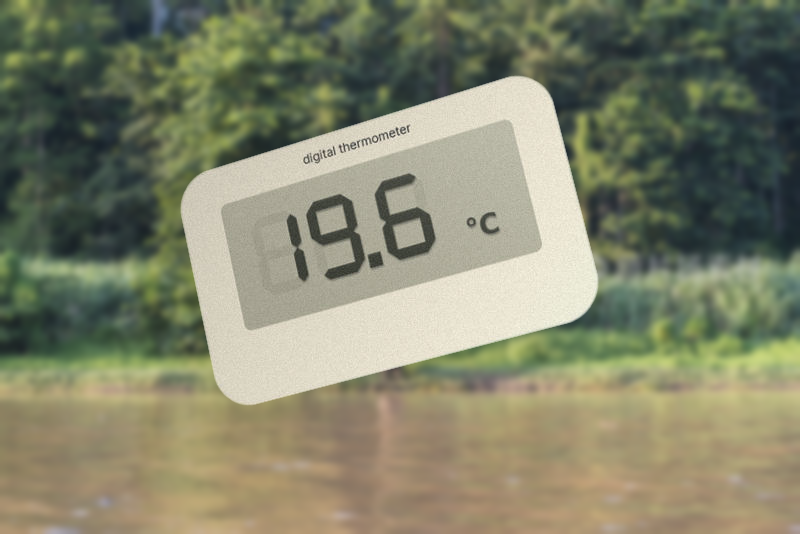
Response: **19.6** °C
